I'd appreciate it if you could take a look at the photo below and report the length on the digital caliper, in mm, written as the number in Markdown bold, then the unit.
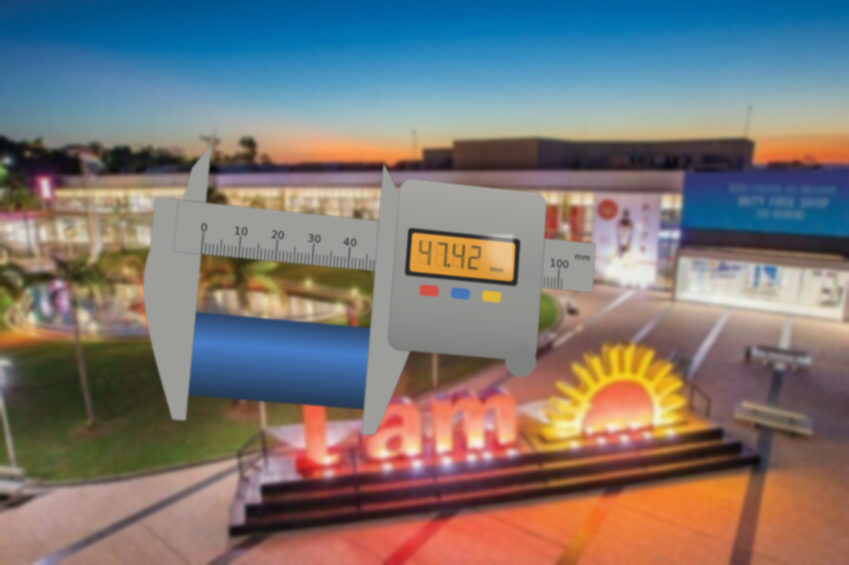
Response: **47.42** mm
